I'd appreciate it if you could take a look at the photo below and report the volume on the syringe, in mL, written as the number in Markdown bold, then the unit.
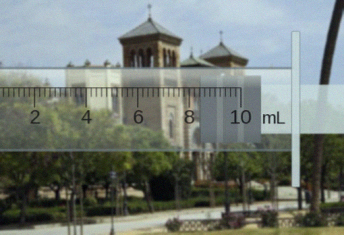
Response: **8.4** mL
